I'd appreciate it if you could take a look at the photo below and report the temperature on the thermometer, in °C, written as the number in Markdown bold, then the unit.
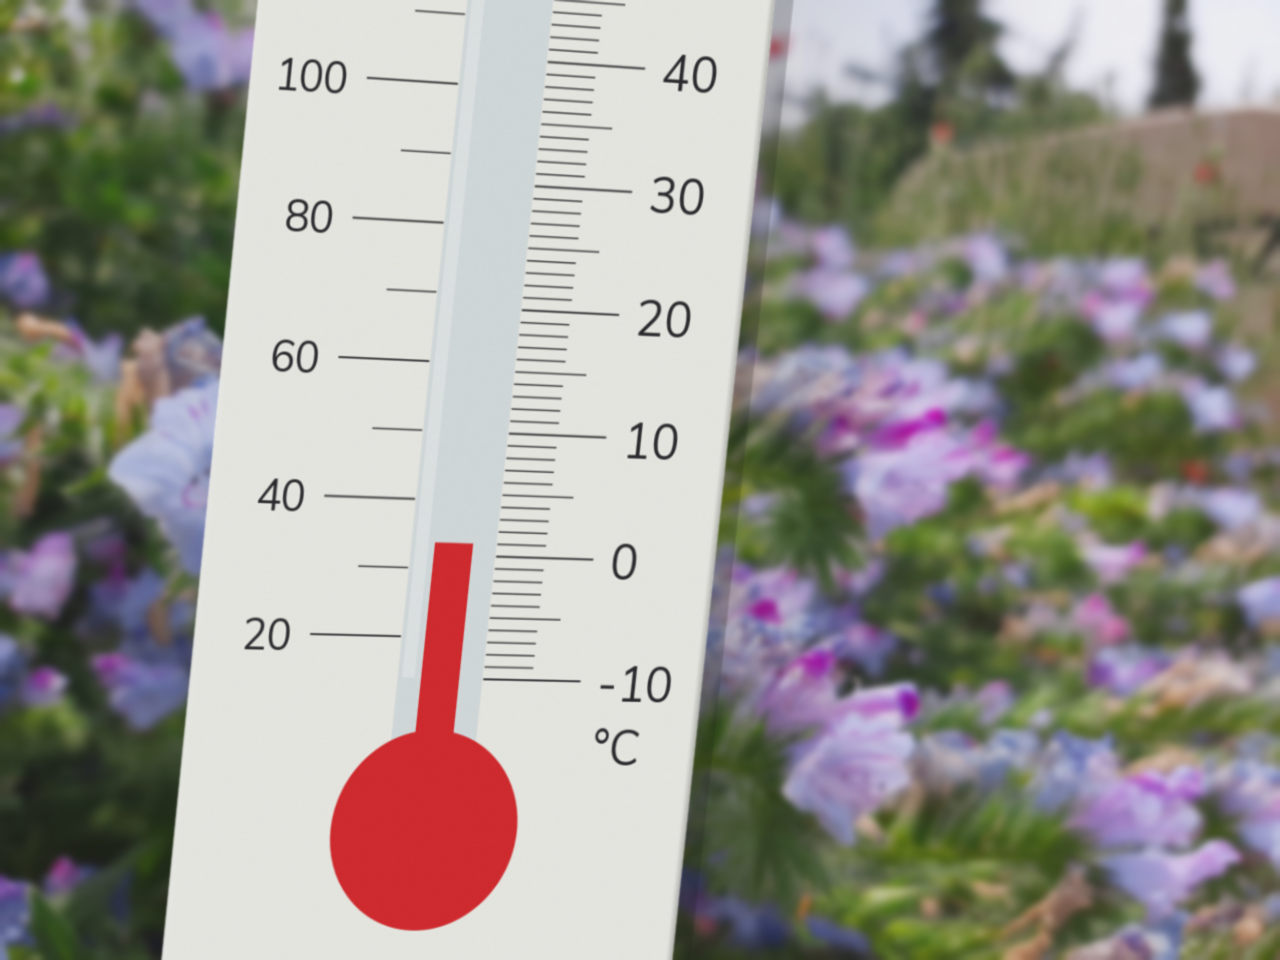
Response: **1** °C
